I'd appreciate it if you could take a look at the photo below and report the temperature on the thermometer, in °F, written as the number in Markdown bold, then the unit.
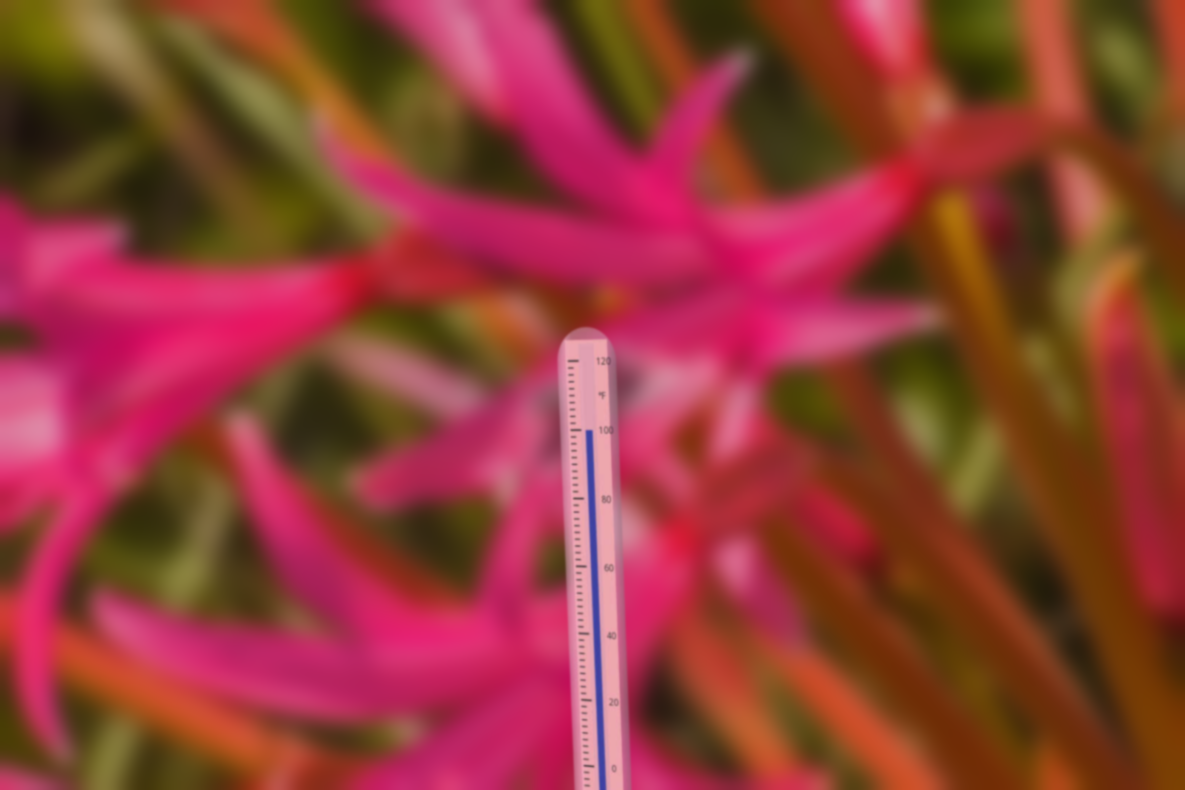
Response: **100** °F
